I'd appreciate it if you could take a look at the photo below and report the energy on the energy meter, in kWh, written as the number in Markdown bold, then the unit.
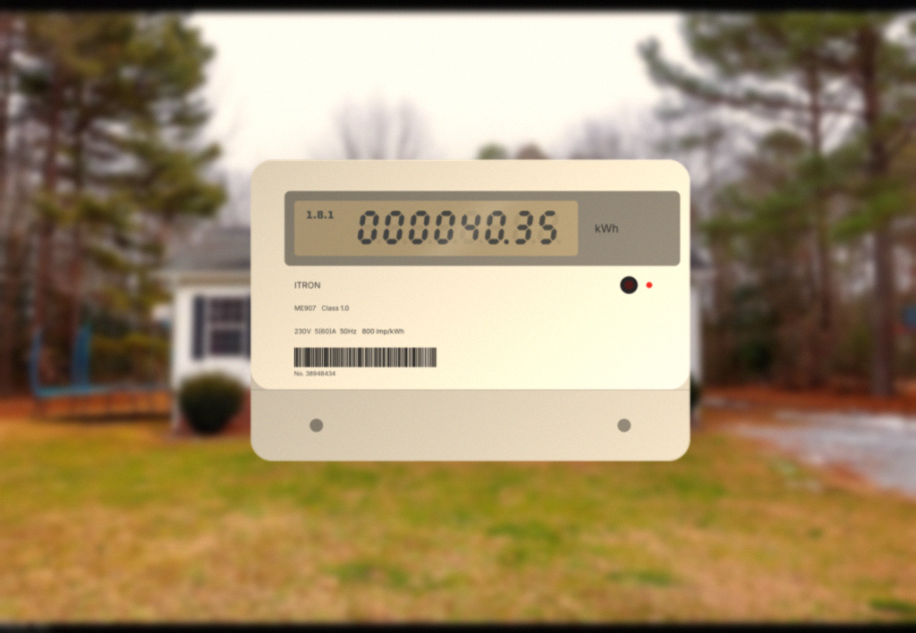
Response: **40.35** kWh
